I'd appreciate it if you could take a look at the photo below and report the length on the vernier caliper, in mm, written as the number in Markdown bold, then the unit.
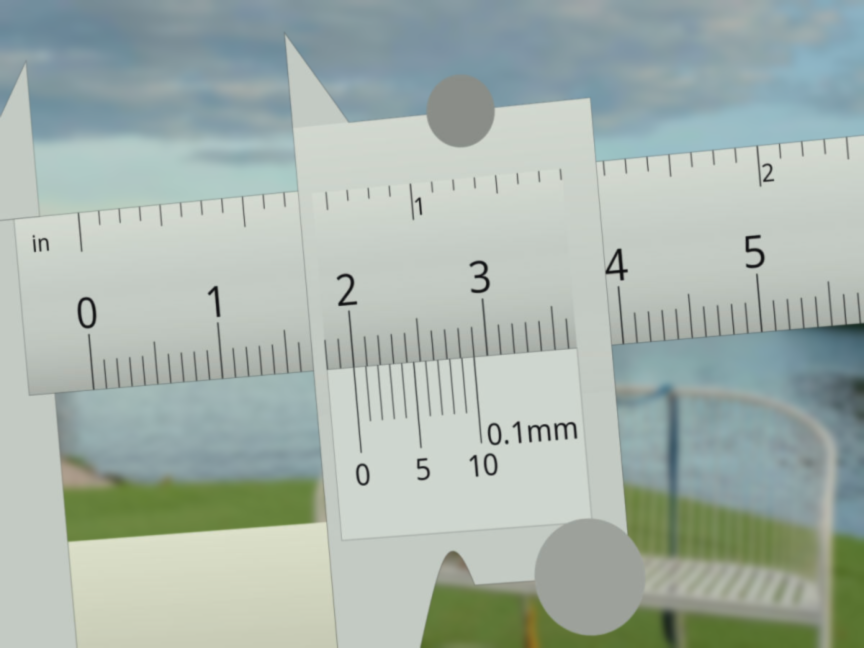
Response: **20.0** mm
